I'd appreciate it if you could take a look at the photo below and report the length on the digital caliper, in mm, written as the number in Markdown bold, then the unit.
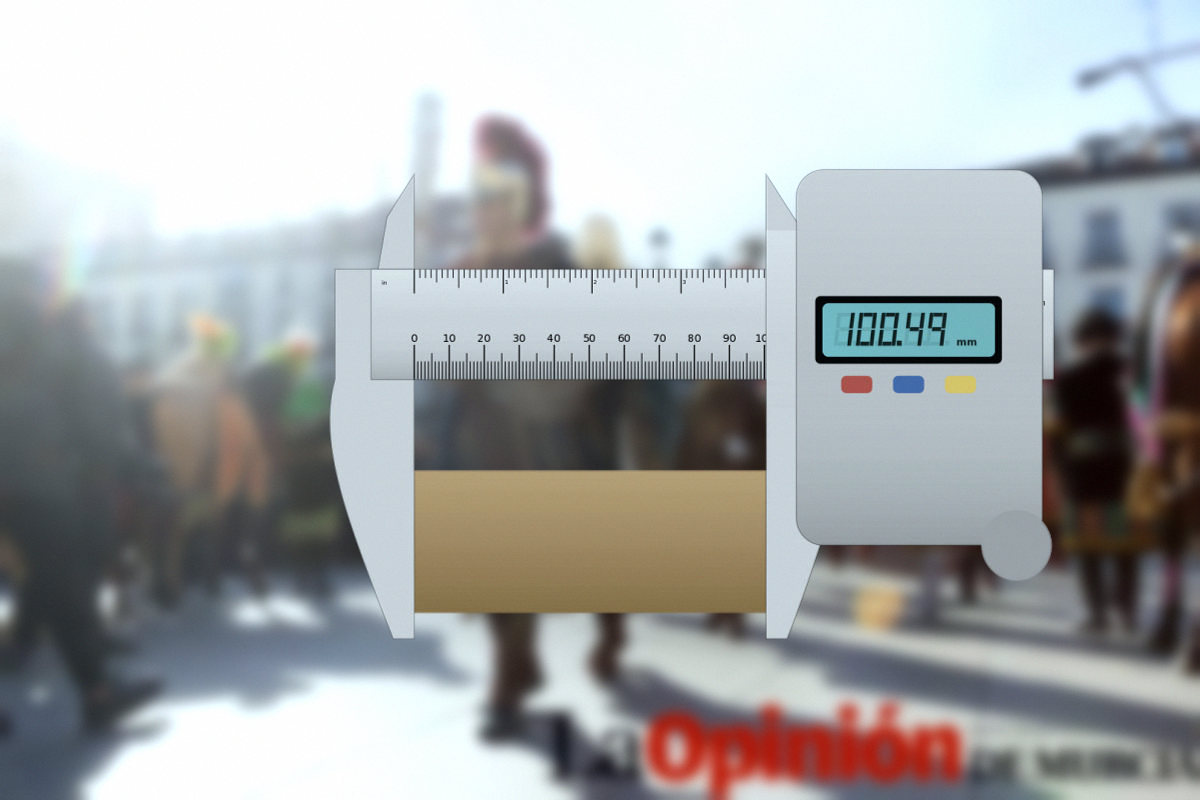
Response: **100.49** mm
